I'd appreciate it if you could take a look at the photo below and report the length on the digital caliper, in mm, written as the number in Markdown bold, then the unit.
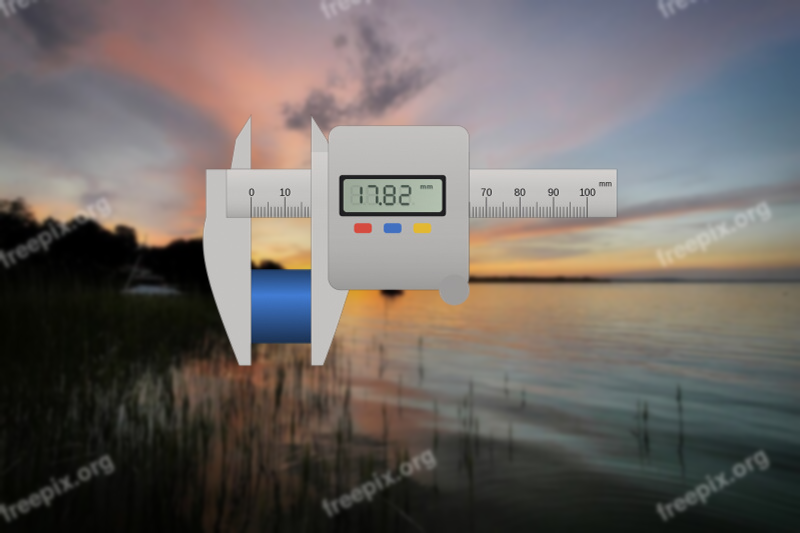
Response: **17.82** mm
